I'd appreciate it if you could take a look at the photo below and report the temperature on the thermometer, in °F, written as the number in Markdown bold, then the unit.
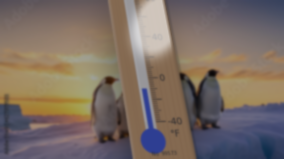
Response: **-10** °F
